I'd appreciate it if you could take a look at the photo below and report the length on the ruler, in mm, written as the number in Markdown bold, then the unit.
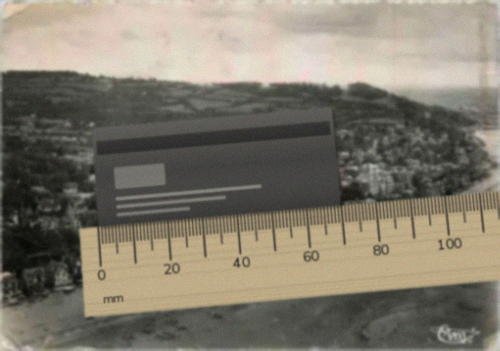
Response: **70** mm
